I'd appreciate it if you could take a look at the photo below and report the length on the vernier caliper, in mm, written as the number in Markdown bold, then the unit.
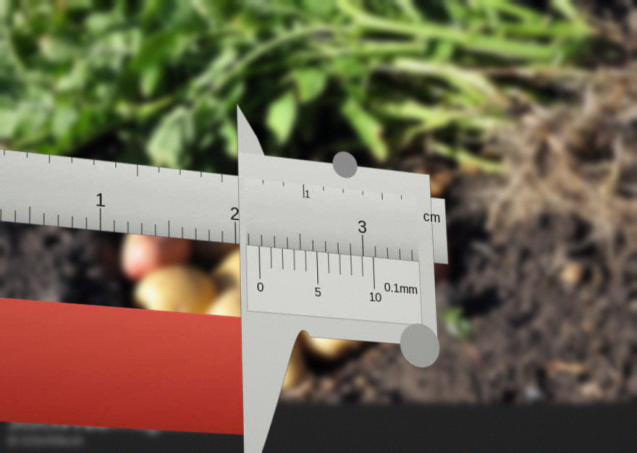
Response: **21.8** mm
